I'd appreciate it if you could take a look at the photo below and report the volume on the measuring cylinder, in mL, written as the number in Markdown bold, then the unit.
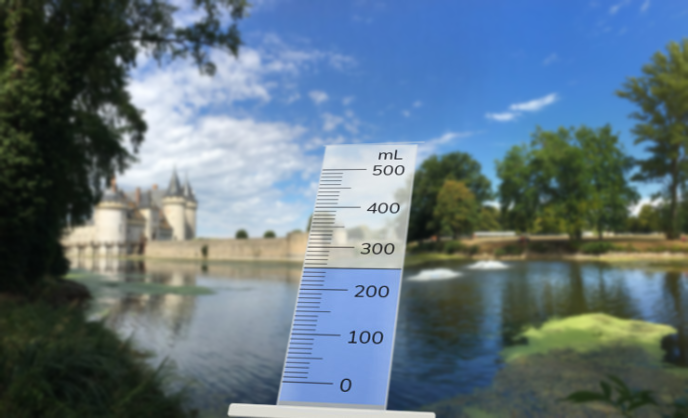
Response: **250** mL
